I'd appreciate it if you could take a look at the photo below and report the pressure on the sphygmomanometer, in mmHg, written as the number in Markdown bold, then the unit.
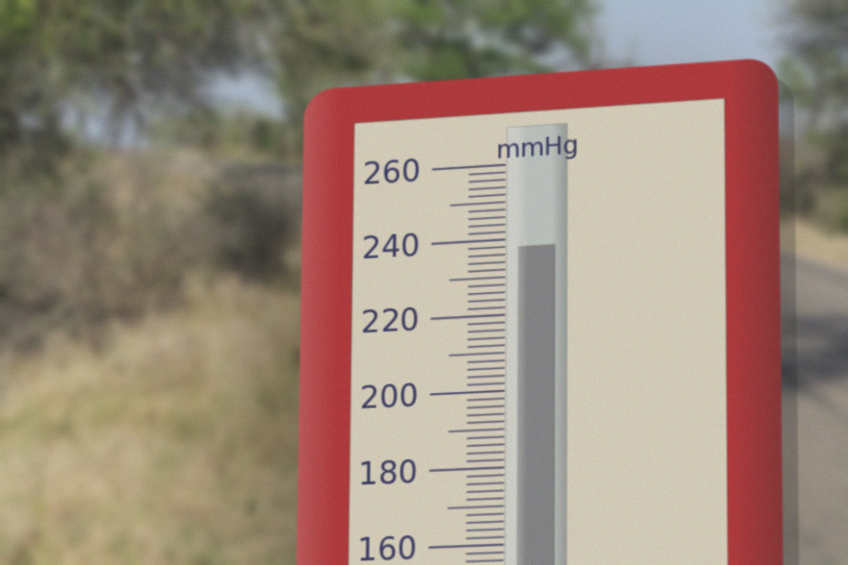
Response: **238** mmHg
